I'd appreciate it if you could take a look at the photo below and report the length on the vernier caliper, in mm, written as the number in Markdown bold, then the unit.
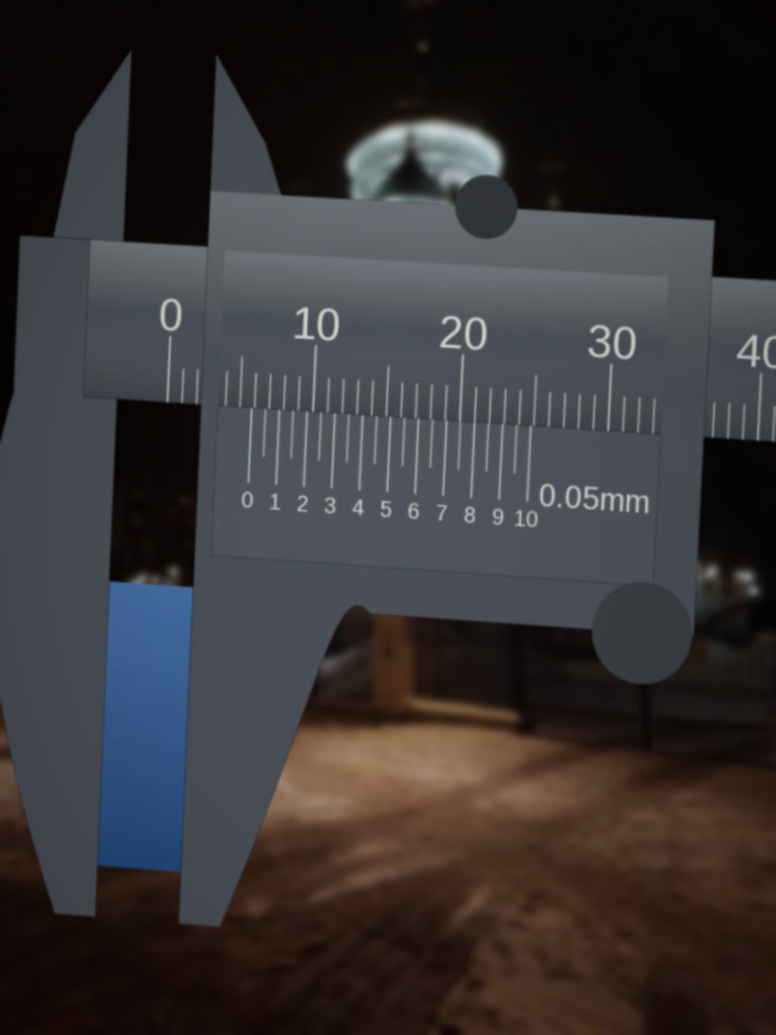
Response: **5.8** mm
